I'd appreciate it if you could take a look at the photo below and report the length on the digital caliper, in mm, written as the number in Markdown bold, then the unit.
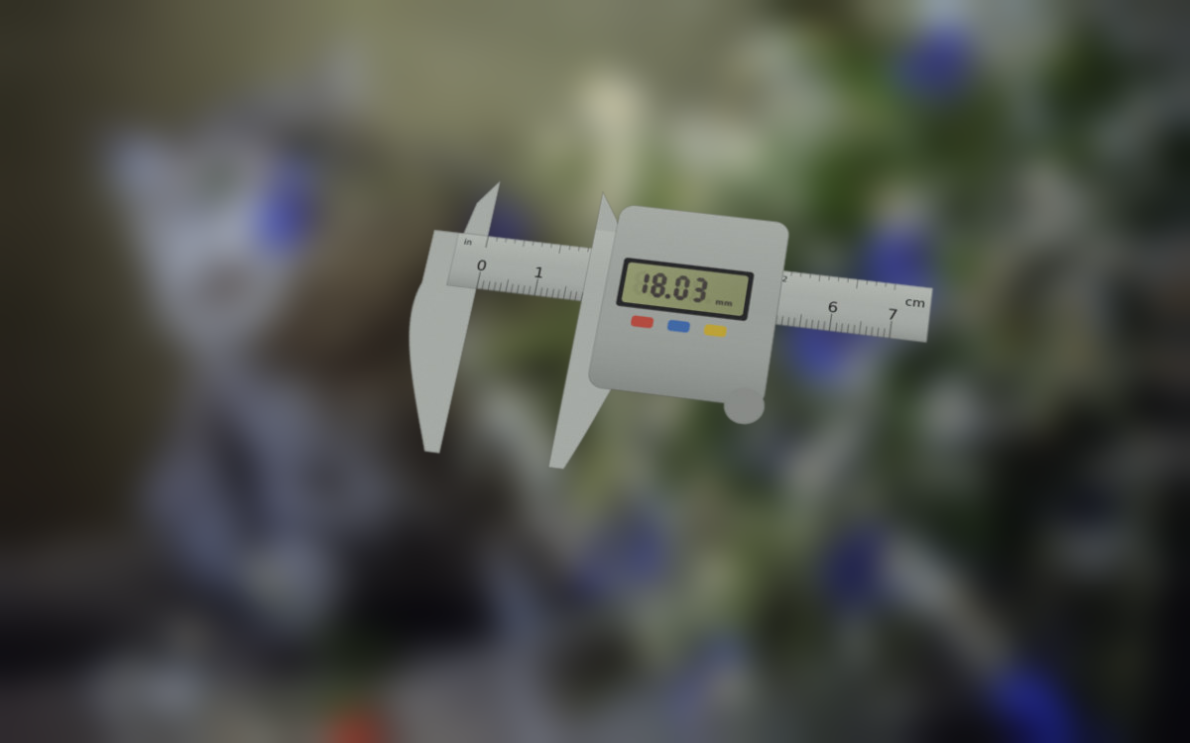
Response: **18.03** mm
